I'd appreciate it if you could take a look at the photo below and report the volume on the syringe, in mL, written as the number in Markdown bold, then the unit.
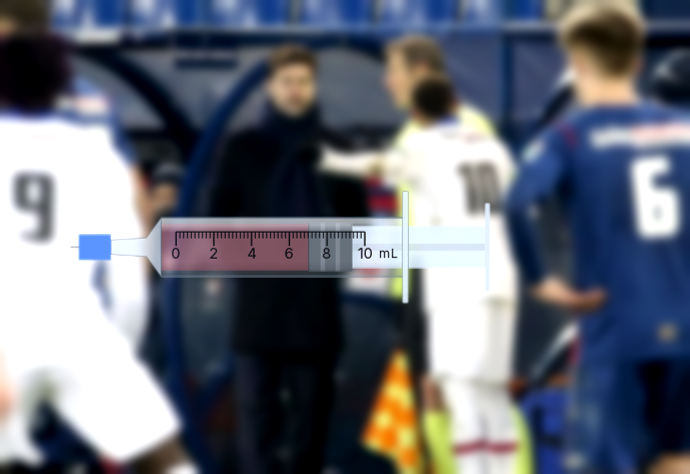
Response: **7** mL
